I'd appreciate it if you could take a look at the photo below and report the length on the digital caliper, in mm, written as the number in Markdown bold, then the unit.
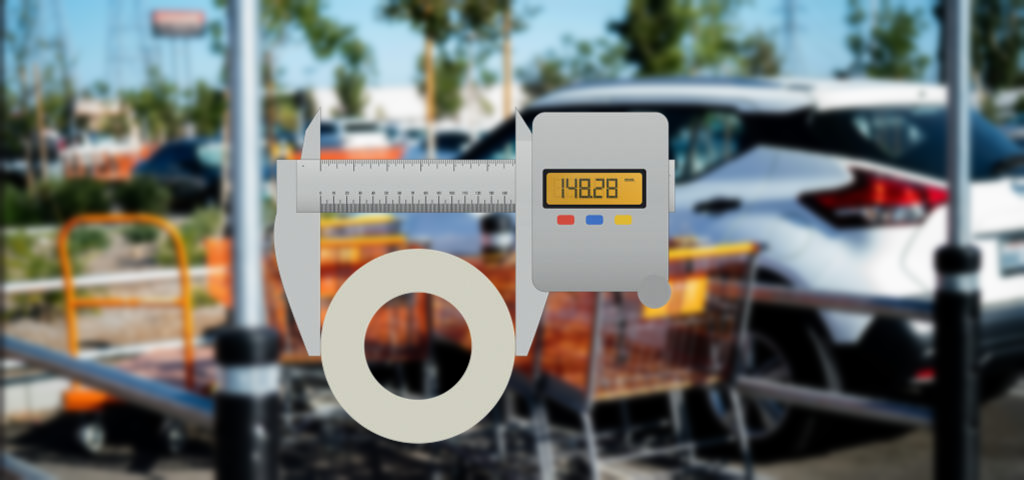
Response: **148.28** mm
